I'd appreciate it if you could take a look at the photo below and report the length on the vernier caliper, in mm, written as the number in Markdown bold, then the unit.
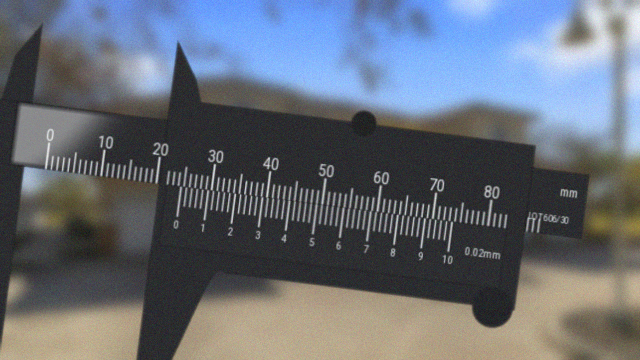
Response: **24.5** mm
